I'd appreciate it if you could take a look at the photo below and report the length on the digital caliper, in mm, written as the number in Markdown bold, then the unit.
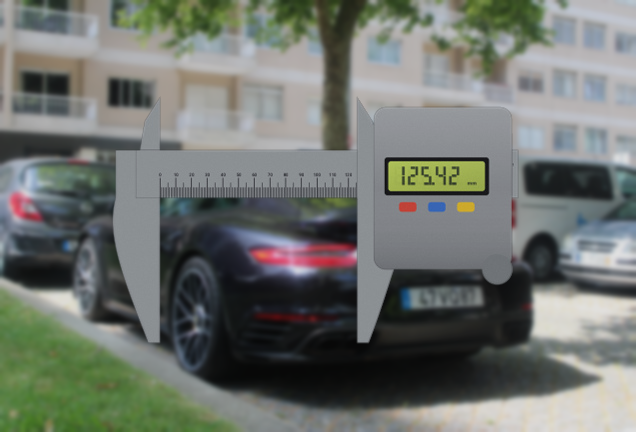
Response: **125.42** mm
